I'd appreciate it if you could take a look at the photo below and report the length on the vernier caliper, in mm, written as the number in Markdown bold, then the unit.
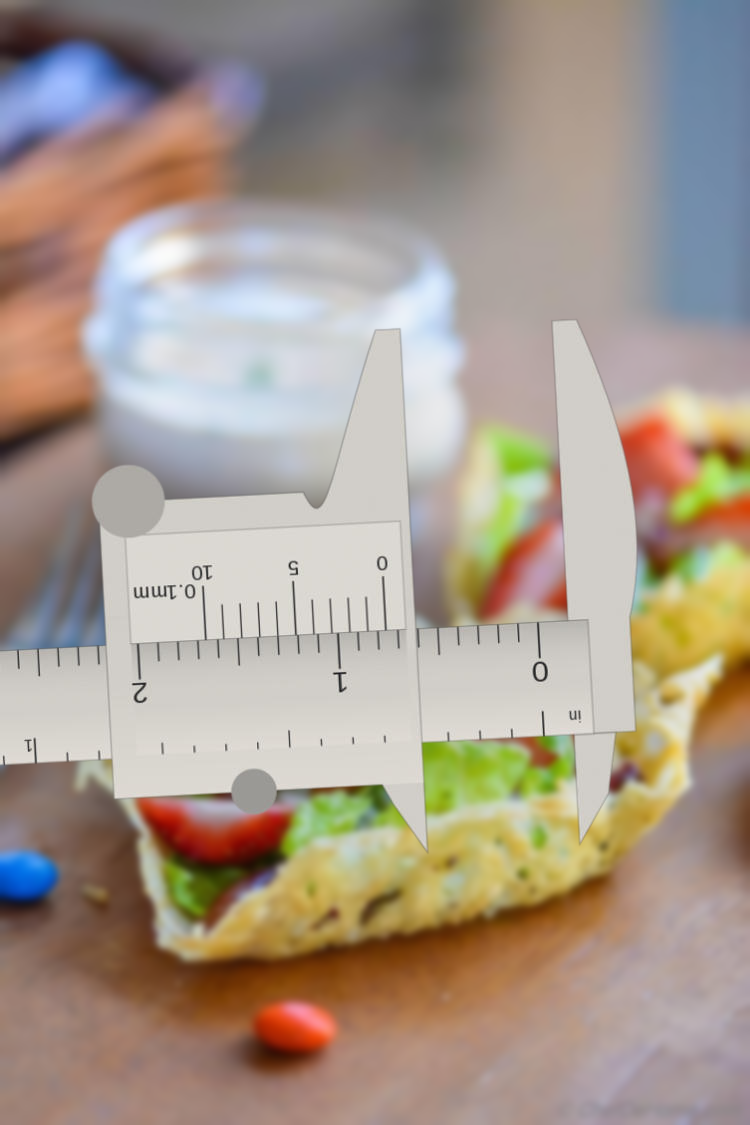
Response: **7.6** mm
